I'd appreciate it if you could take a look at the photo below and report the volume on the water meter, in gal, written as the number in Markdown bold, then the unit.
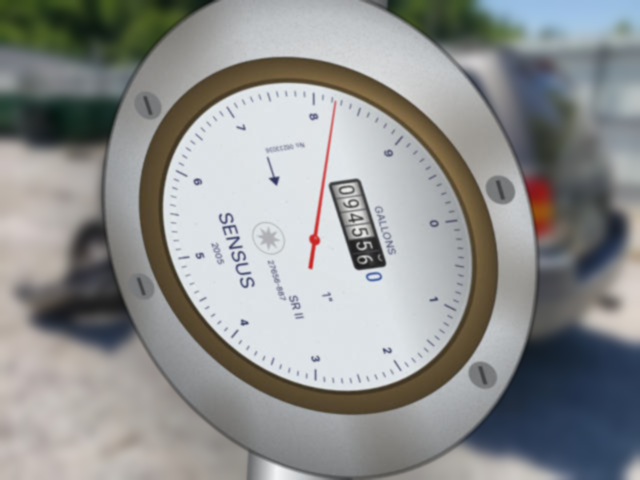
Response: **945558.2** gal
